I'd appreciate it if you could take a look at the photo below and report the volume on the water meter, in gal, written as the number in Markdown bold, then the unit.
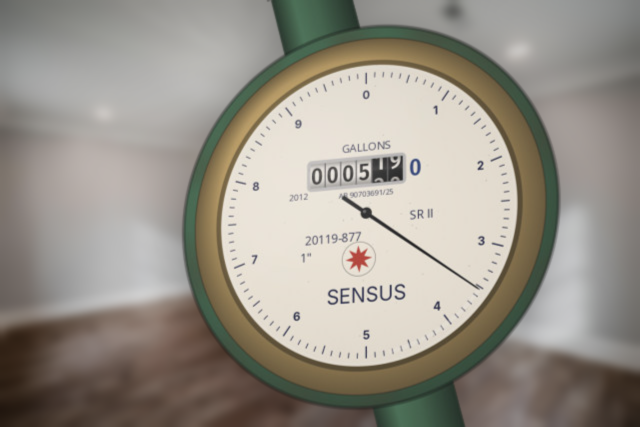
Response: **5193.5** gal
